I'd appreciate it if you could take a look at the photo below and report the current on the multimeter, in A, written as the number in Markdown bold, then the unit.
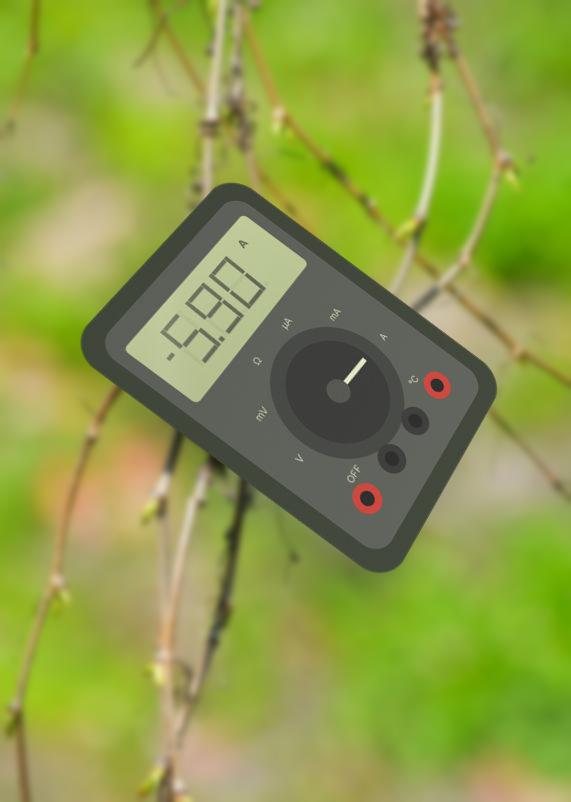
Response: **-5.90** A
